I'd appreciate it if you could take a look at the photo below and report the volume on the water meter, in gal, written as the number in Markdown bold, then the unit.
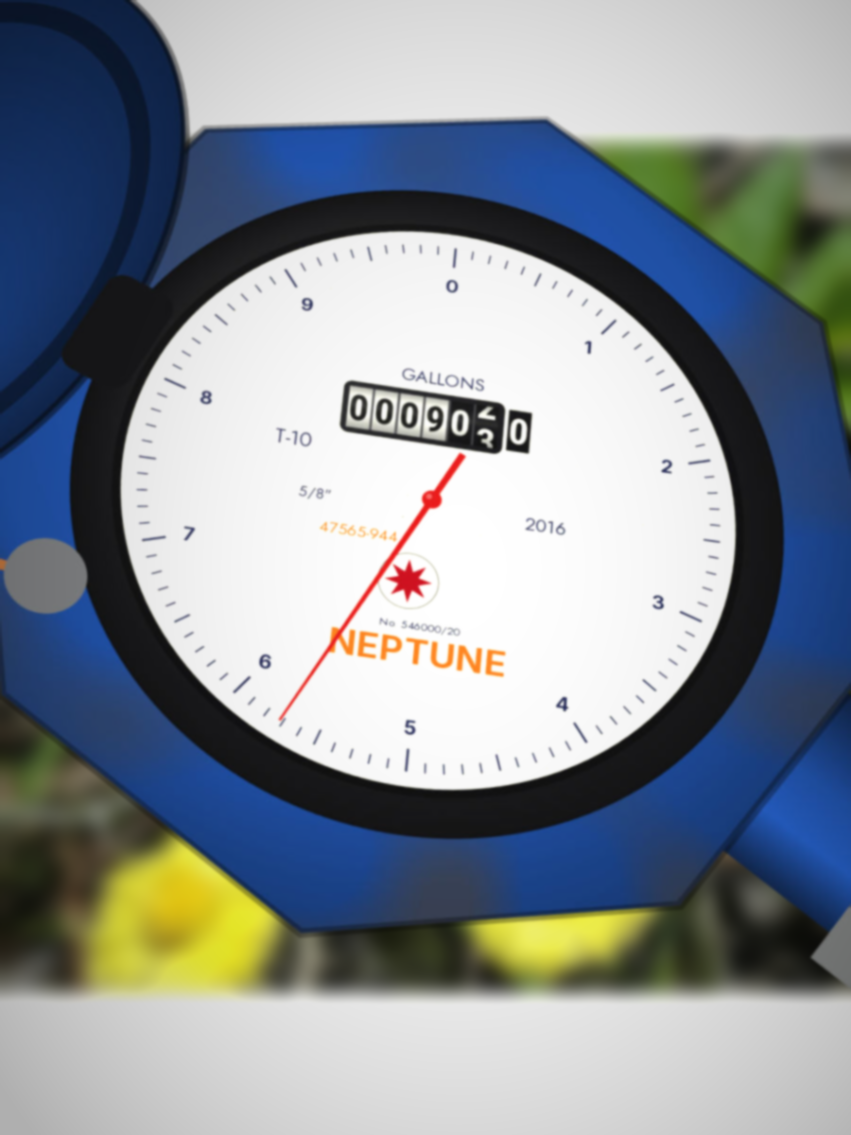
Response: **9025.7** gal
